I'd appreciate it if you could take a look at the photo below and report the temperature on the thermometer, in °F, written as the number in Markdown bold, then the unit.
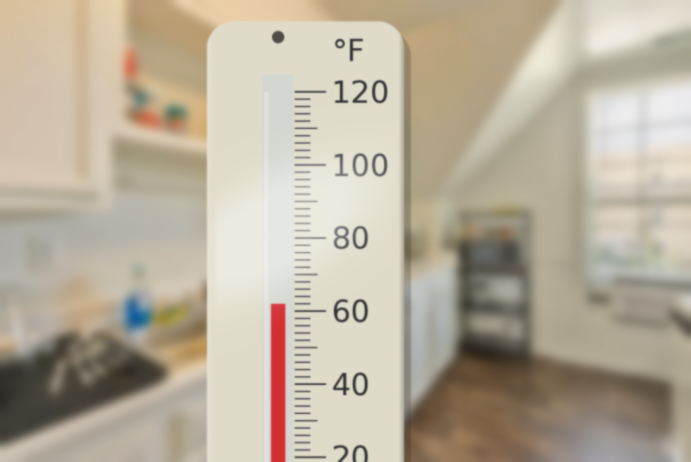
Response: **62** °F
